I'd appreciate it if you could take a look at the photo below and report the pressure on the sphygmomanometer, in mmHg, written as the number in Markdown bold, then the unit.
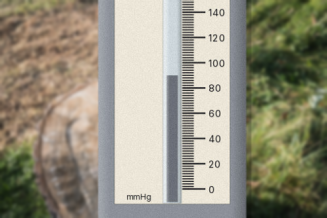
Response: **90** mmHg
